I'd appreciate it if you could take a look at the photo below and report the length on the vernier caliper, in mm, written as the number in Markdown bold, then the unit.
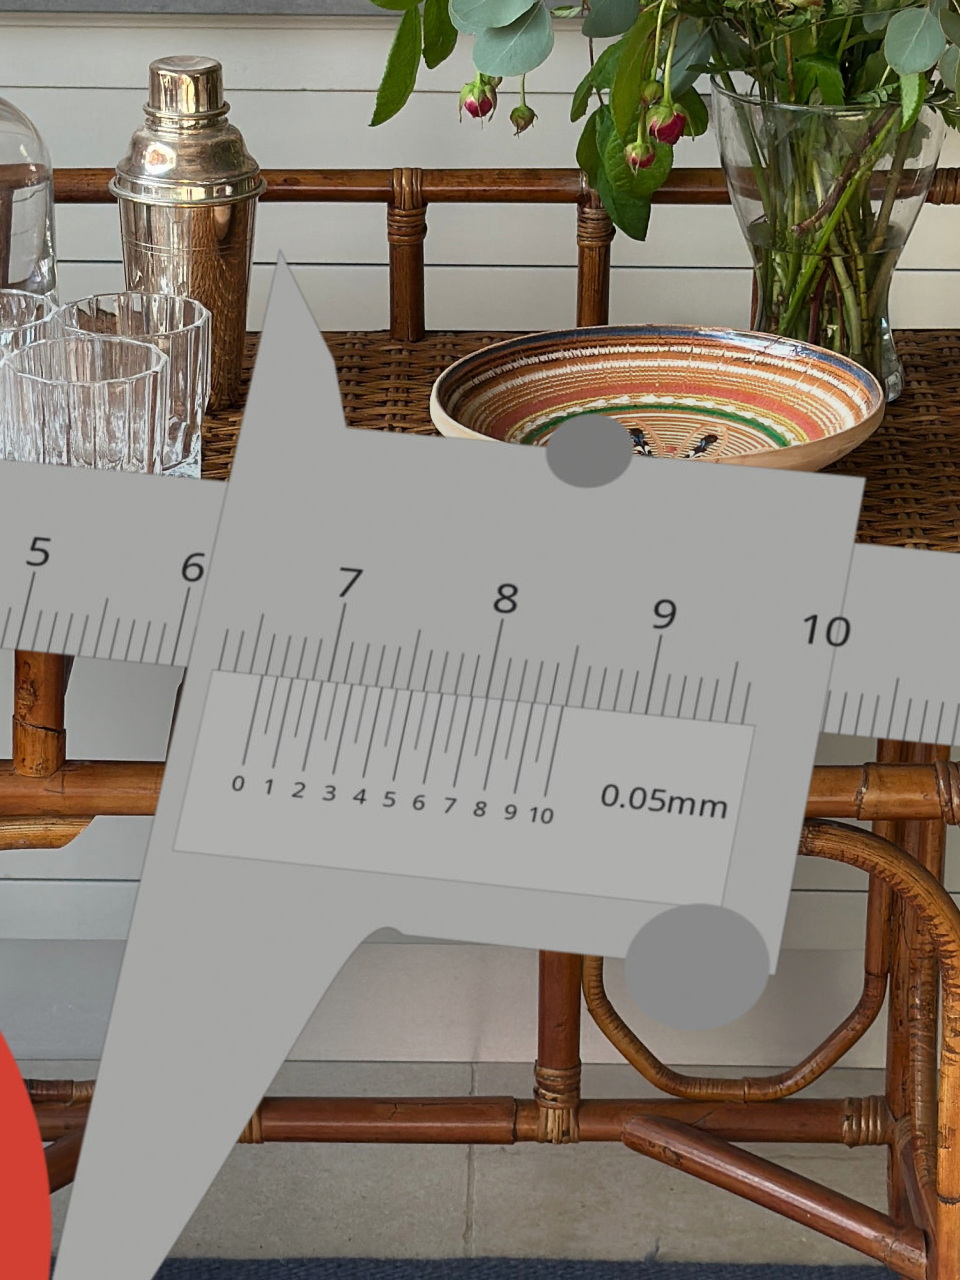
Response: **65.8** mm
